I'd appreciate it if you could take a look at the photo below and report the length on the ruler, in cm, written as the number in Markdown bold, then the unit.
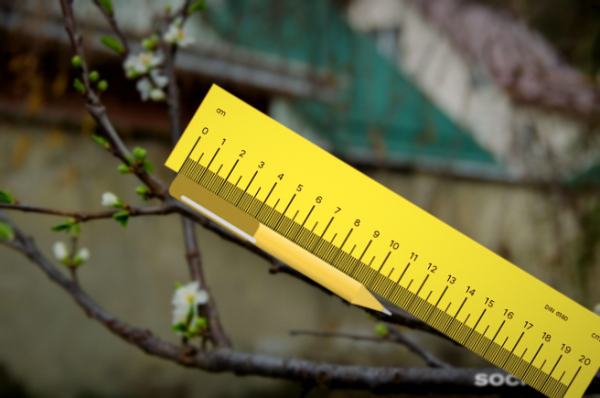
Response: **11.5** cm
